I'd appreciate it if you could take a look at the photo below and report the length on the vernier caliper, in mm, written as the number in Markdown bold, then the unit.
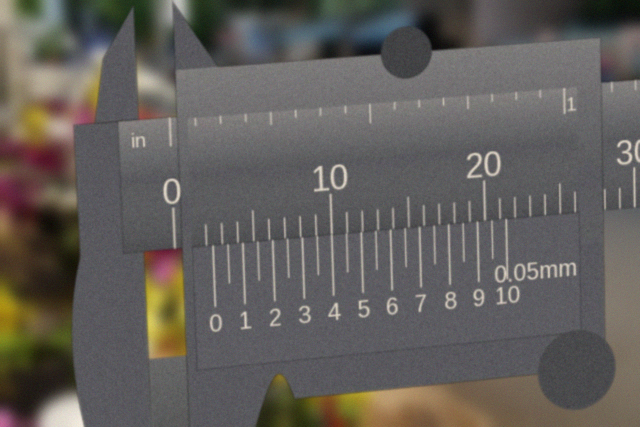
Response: **2.4** mm
